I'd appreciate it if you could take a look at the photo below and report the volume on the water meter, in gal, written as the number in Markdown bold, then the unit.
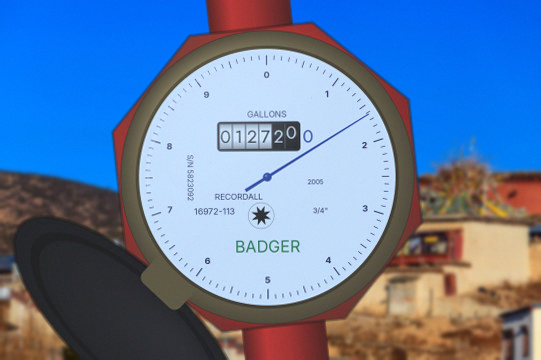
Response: **127201.6** gal
